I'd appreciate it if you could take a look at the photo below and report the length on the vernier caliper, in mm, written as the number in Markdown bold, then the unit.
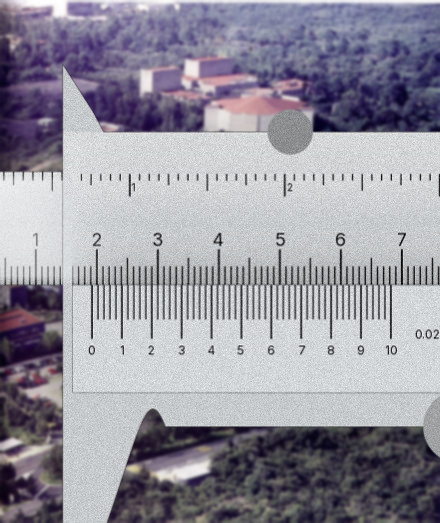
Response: **19.2** mm
